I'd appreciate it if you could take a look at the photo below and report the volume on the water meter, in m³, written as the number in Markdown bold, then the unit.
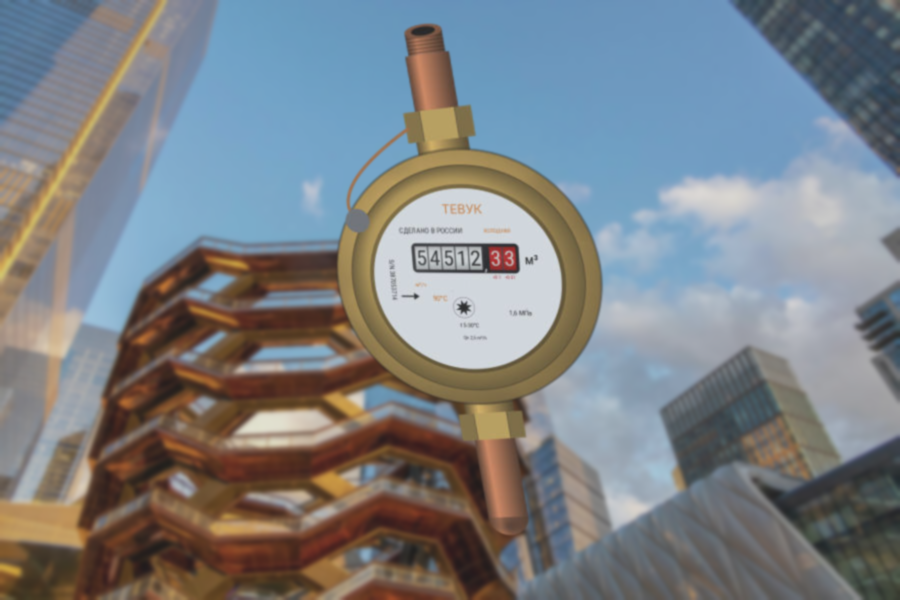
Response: **54512.33** m³
